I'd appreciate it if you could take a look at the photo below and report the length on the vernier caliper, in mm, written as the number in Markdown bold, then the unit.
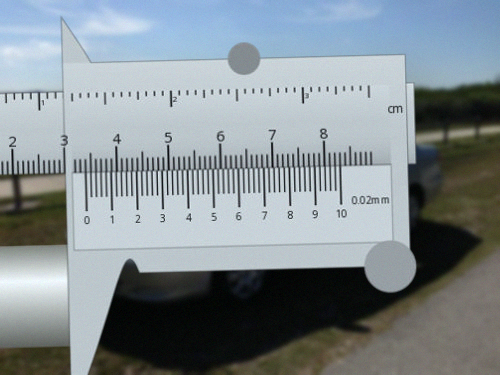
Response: **34.0** mm
